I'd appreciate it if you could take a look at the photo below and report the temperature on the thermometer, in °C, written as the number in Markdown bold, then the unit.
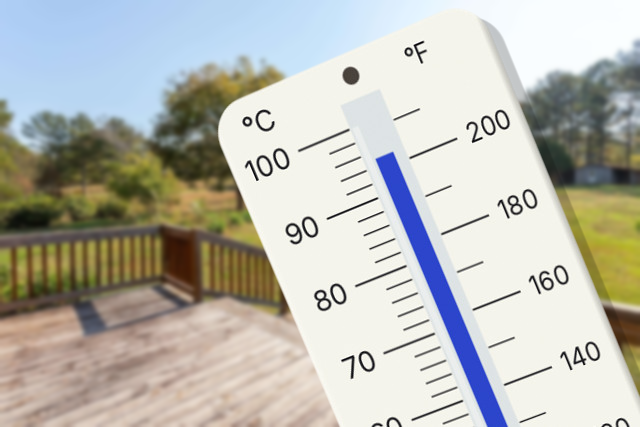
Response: **95** °C
